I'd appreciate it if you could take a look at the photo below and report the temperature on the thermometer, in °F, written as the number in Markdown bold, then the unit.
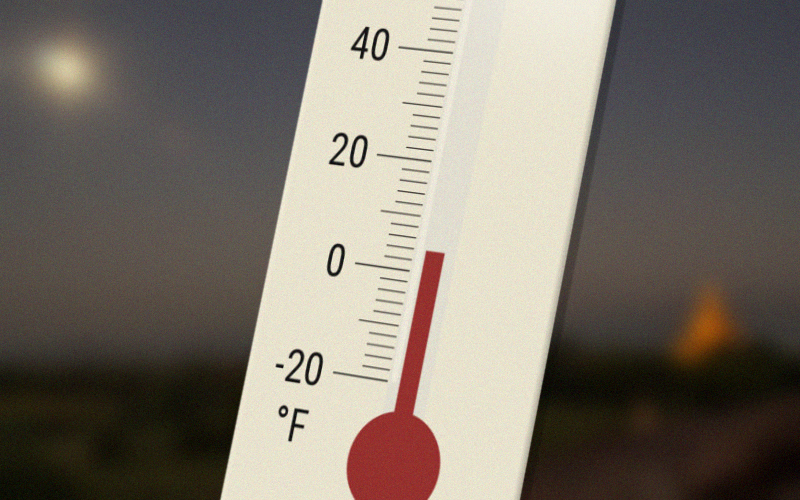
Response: **4** °F
